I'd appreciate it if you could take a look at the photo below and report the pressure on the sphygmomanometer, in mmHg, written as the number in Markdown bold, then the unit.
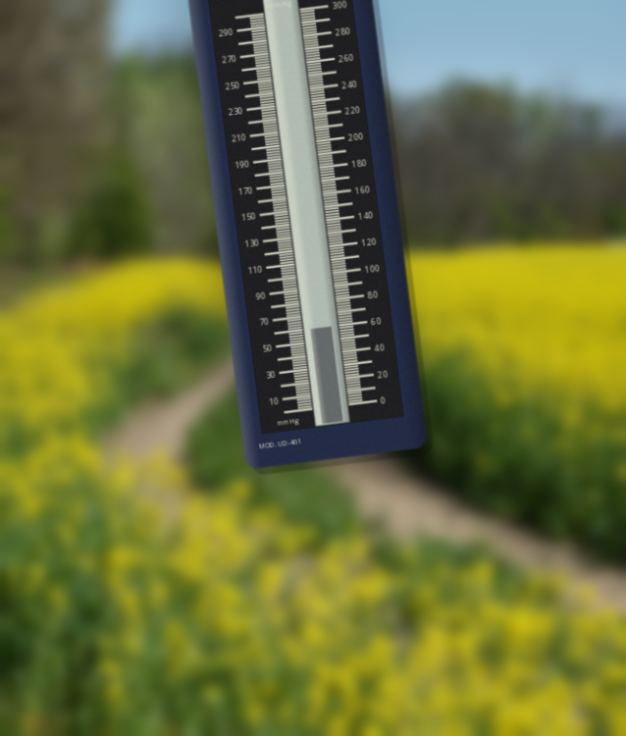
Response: **60** mmHg
